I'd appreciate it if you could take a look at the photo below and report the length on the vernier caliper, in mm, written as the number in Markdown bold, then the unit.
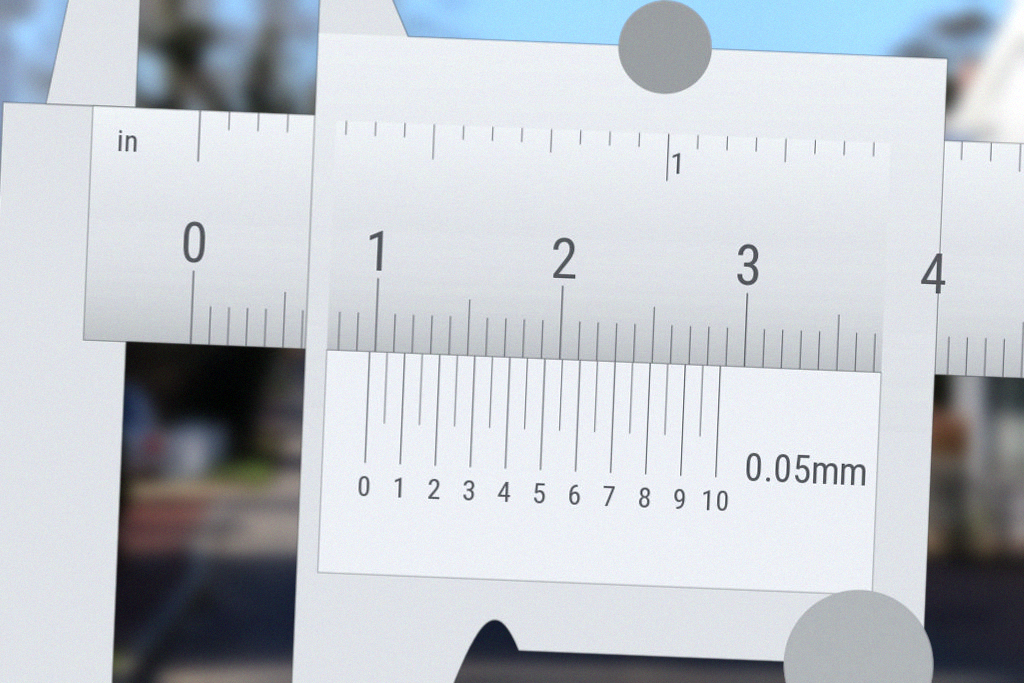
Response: **9.7** mm
